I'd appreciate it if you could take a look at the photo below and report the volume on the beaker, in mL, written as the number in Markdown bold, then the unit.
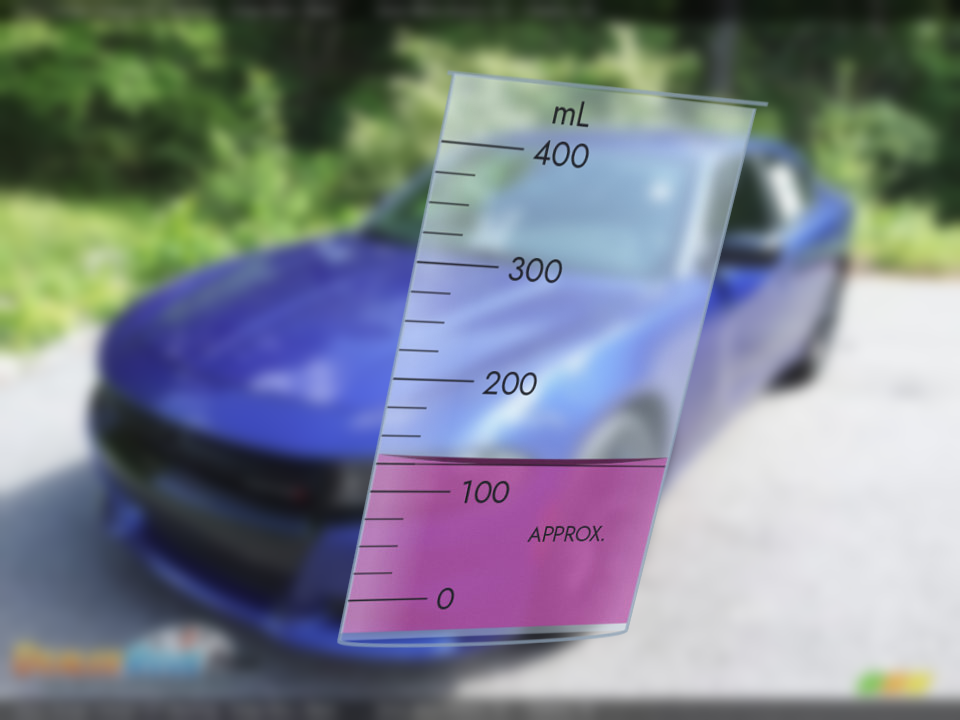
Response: **125** mL
